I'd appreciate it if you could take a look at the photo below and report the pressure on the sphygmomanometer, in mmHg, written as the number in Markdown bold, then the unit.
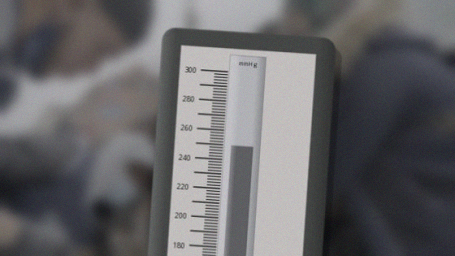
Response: **250** mmHg
